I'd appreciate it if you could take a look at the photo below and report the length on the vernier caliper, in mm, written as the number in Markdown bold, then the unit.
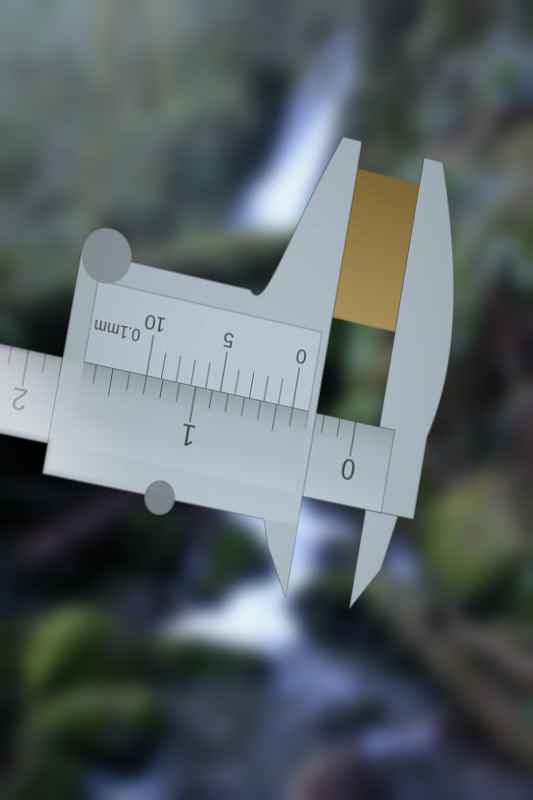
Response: **4.0** mm
